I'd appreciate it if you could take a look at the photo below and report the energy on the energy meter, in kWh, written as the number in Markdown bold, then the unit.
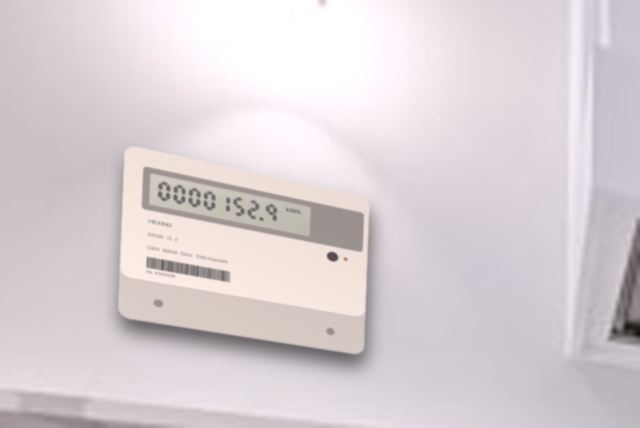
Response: **152.9** kWh
